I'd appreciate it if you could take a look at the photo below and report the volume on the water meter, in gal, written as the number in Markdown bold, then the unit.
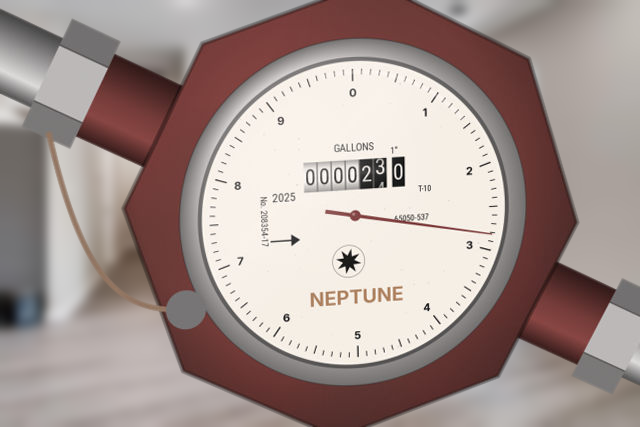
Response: **232.8** gal
